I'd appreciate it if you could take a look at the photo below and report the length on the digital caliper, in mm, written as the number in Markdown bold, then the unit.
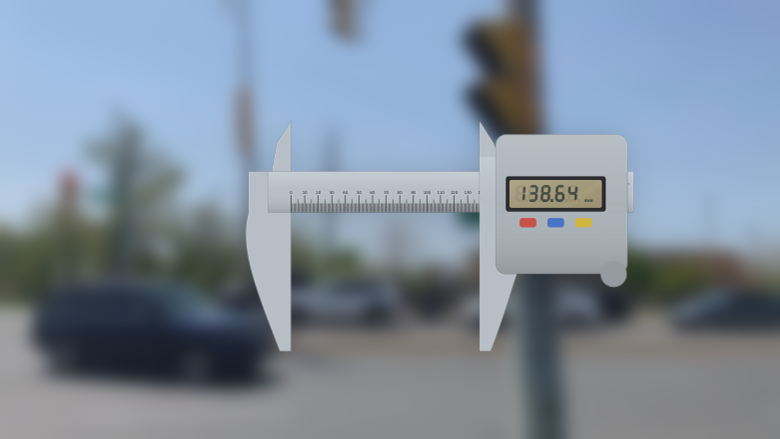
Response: **138.64** mm
